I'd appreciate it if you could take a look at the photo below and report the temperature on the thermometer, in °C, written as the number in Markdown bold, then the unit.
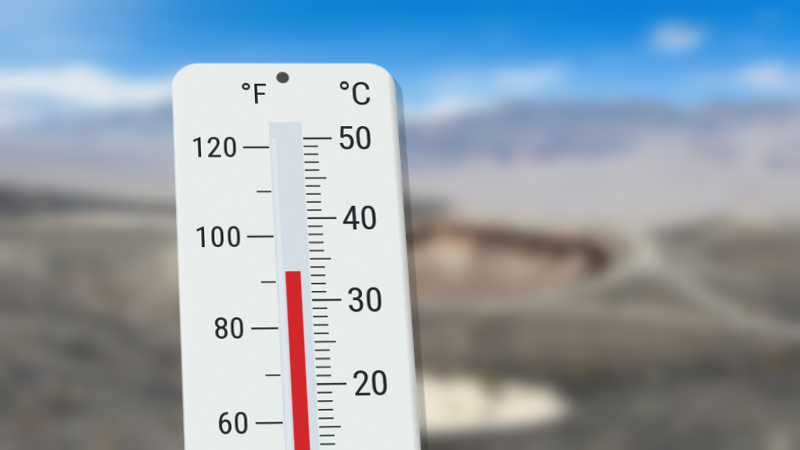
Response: **33.5** °C
